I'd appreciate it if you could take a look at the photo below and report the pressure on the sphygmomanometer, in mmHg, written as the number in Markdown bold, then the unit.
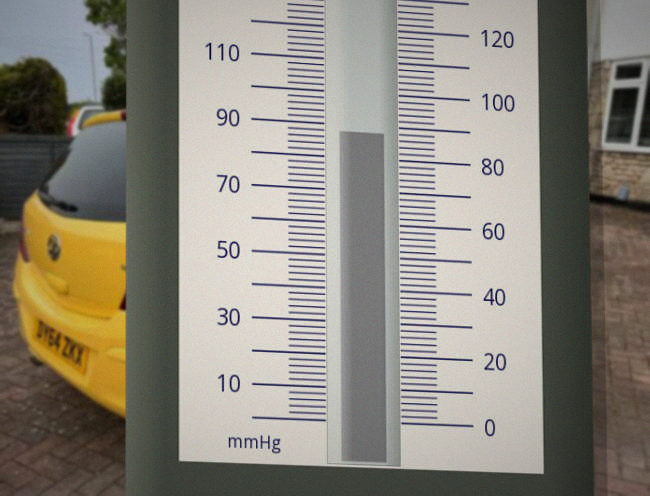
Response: **88** mmHg
